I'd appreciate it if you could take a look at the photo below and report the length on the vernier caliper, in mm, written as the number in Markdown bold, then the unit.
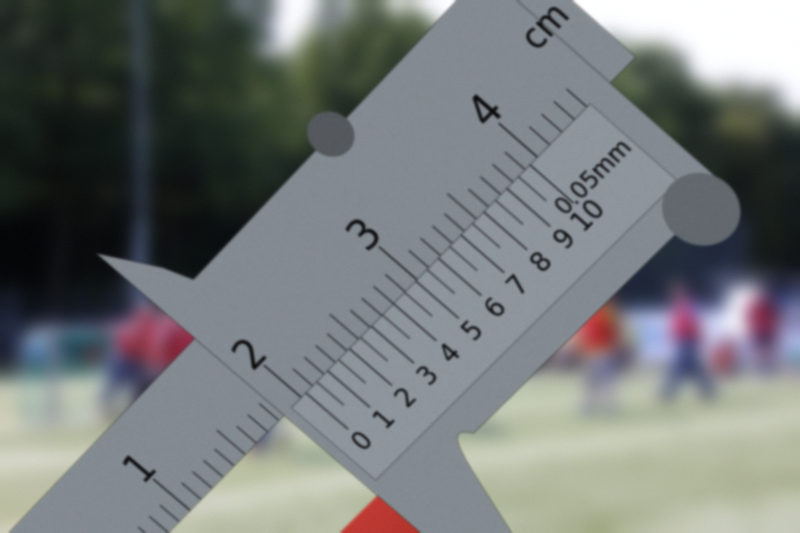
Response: **20.4** mm
